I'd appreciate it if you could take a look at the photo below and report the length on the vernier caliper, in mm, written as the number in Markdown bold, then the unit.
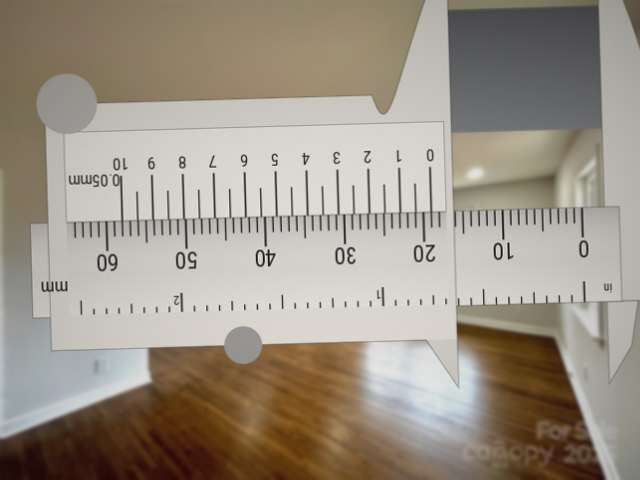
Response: **19.0** mm
